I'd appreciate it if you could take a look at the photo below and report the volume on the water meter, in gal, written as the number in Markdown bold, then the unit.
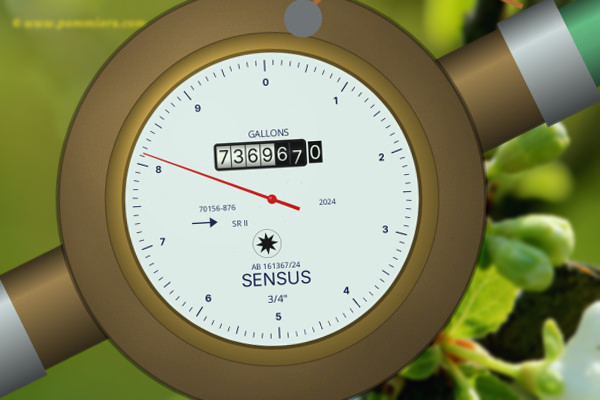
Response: **7369668.1** gal
